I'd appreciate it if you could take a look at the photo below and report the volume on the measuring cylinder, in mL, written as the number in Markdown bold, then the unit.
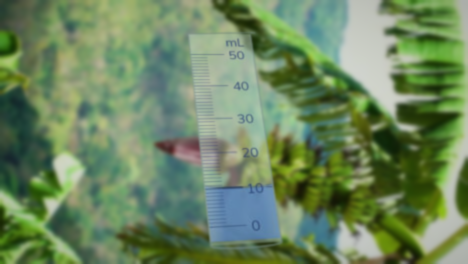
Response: **10** mL
